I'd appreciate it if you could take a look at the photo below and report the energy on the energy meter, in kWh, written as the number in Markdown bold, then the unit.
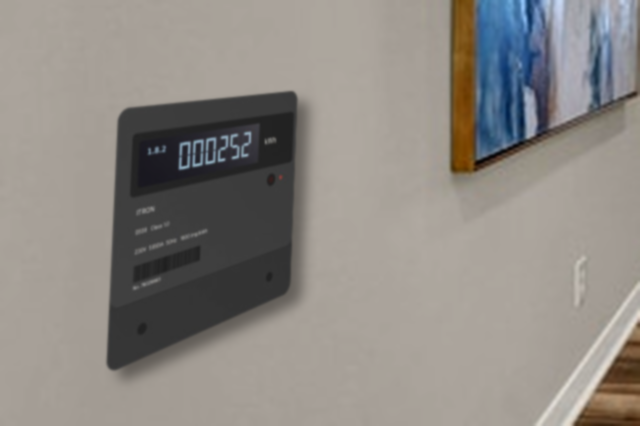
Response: **252** kWh
